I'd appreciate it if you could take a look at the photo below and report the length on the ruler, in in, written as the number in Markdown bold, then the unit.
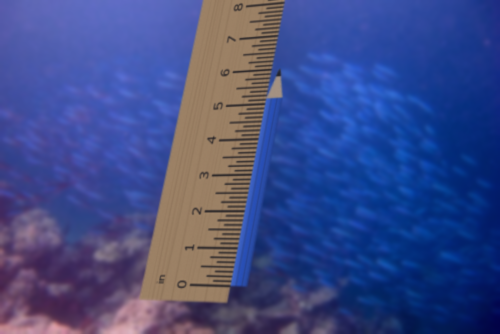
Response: **6** in
